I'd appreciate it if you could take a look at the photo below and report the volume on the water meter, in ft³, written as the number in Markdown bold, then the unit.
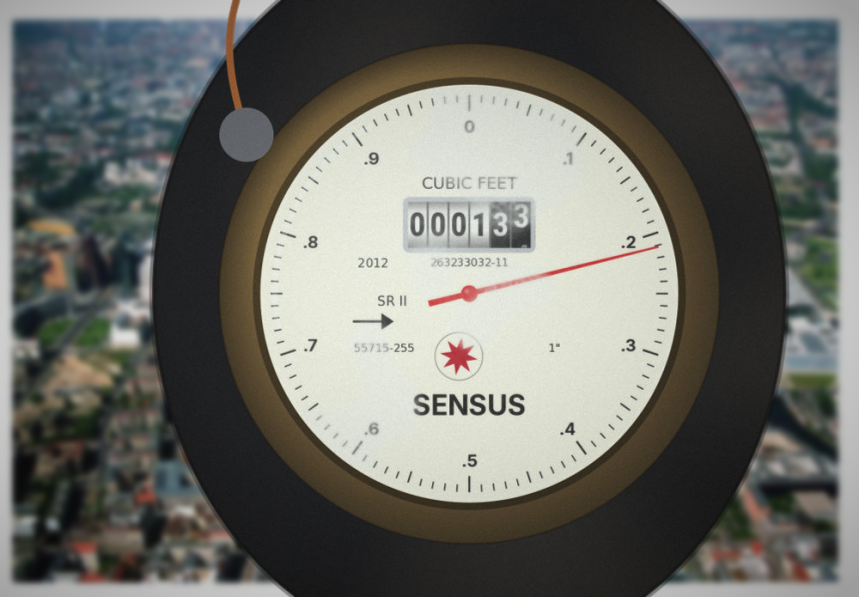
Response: **133.21** ft³
